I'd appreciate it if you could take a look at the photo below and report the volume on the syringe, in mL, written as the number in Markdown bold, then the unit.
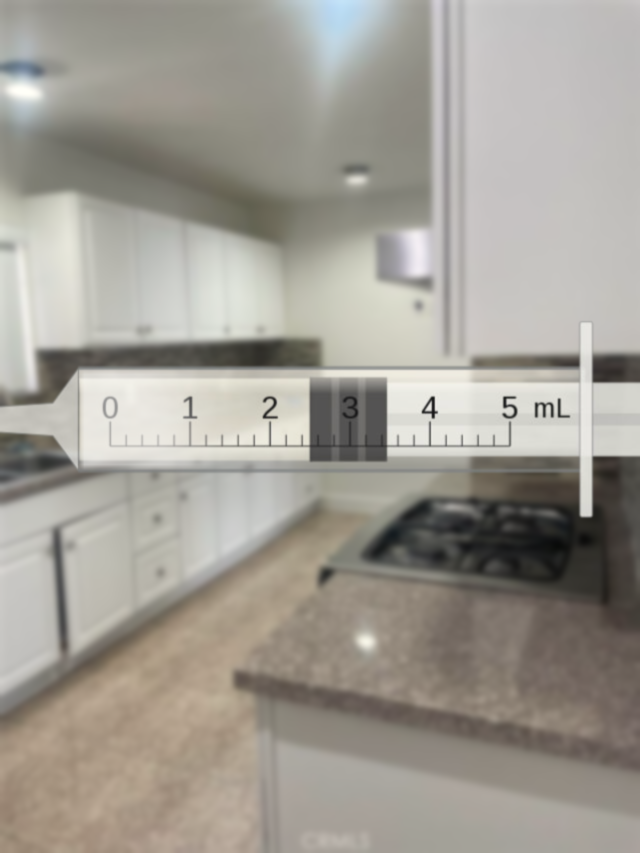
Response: **2.5** mL
